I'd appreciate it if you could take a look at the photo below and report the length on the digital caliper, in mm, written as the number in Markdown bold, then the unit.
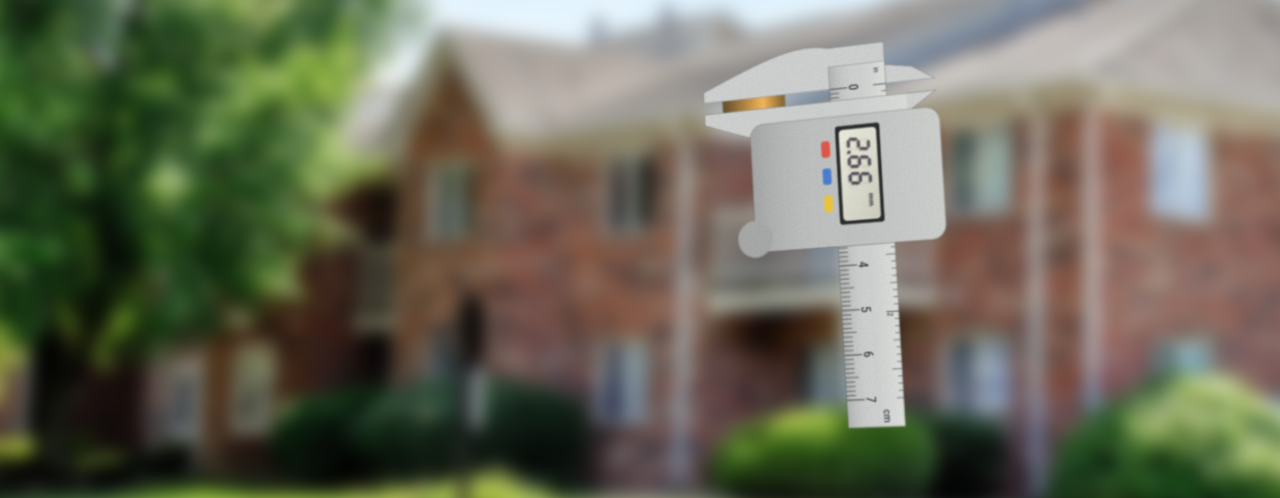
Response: **2.66** mm
